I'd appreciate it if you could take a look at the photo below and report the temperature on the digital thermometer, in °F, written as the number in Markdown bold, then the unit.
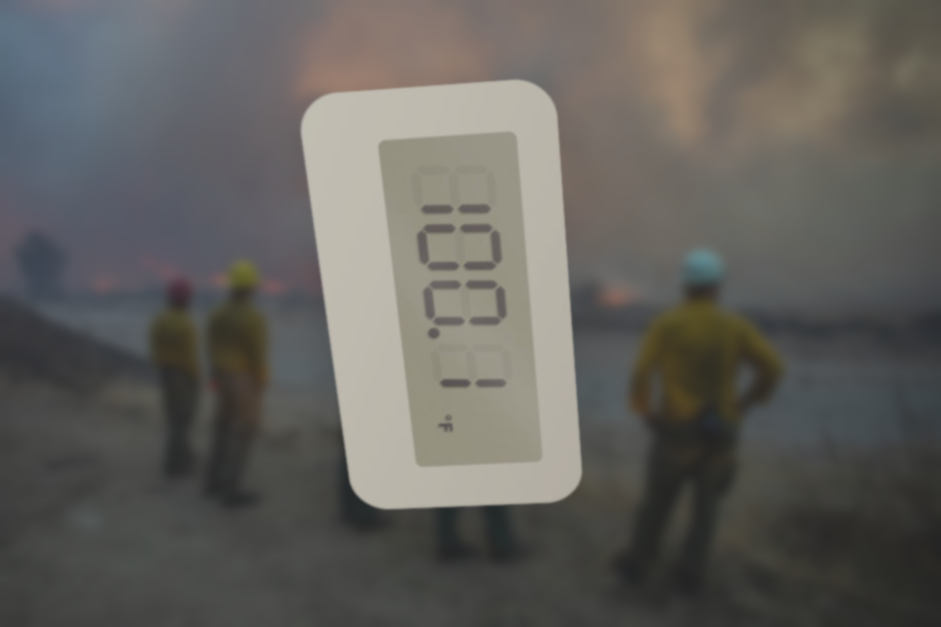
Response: **100.1** °F
